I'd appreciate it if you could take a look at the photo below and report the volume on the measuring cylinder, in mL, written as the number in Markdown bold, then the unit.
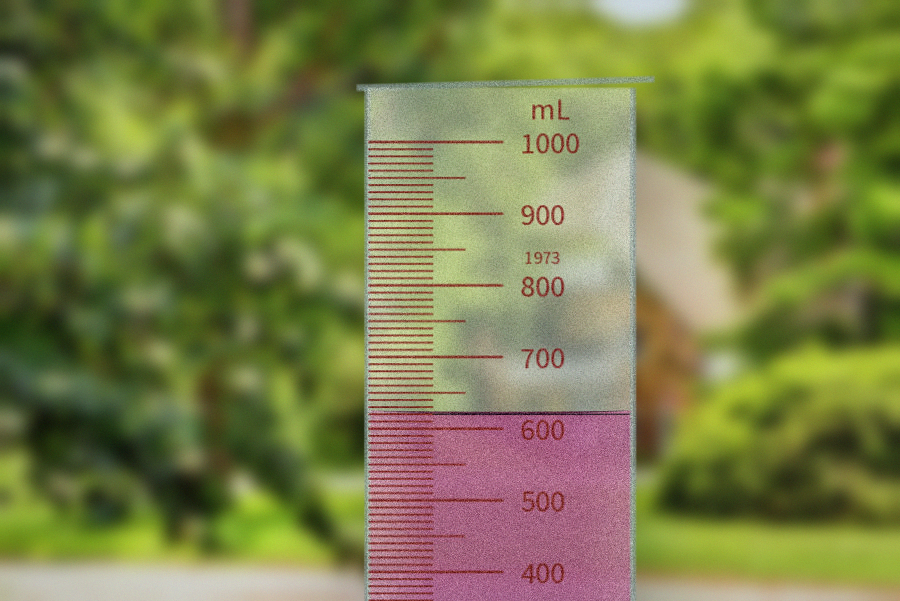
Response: **620** mL
